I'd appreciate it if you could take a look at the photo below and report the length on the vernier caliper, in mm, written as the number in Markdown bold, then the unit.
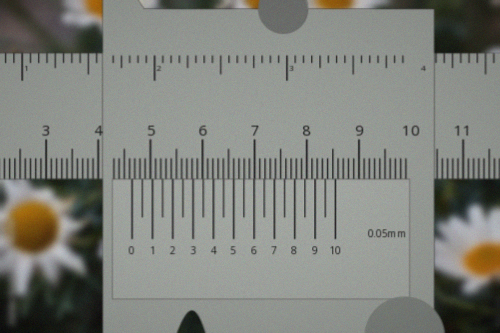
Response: **46.5** mm
